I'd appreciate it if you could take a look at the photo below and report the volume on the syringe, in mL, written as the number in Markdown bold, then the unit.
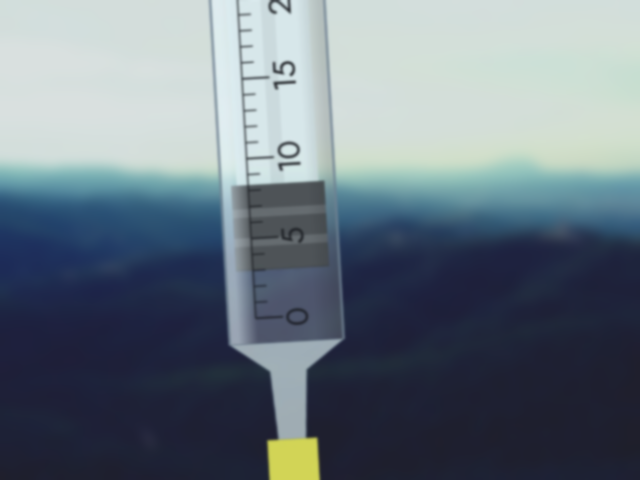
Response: **3** mL
